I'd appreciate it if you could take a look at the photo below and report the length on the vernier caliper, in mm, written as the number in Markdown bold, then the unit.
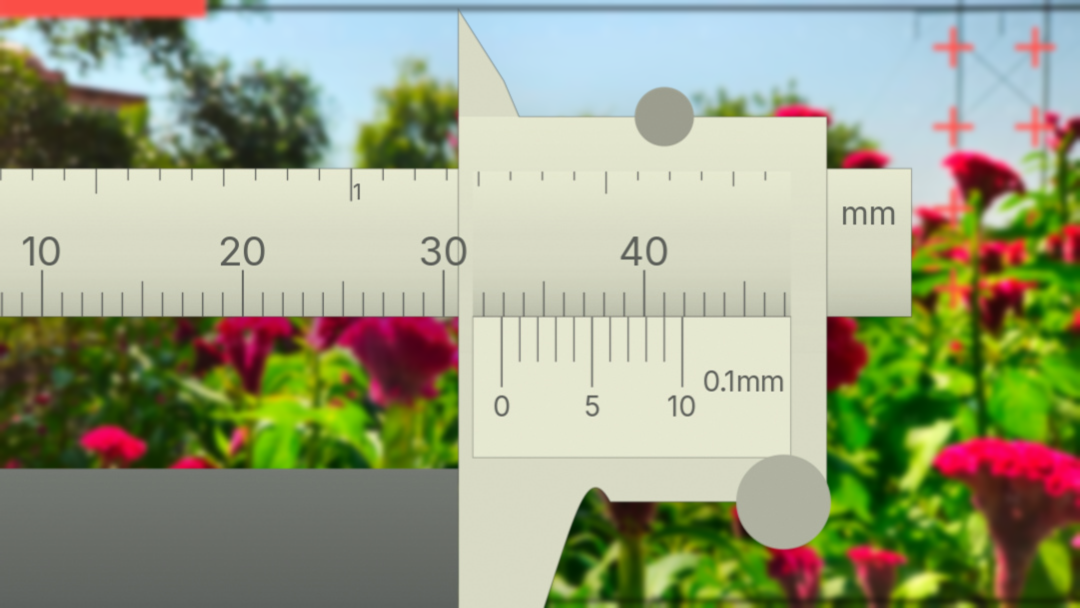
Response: **32.9** mm
